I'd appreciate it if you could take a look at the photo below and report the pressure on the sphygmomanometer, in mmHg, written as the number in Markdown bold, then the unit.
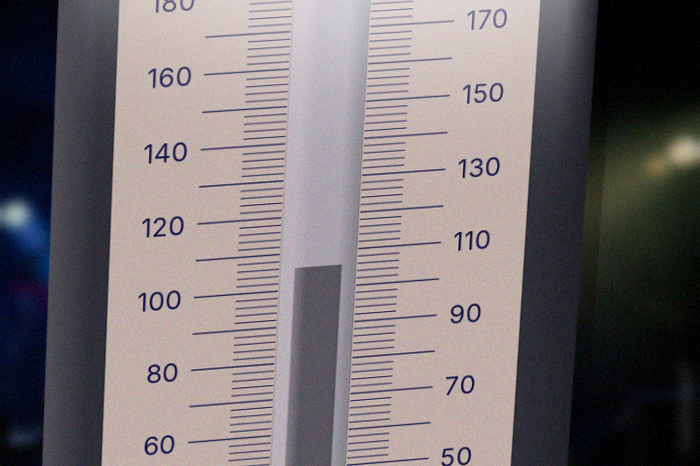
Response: **106** mmHg
